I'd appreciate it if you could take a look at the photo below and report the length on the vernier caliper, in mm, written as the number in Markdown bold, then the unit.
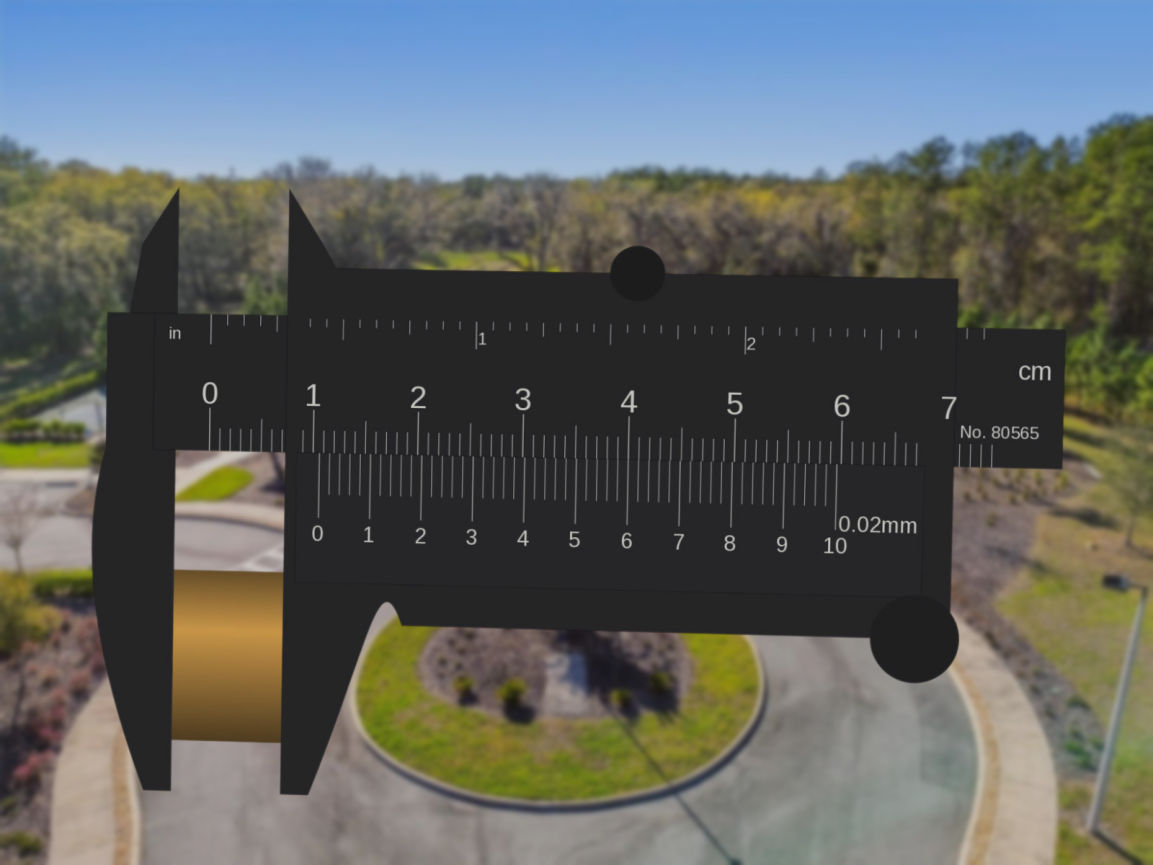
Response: **10.6** mm
